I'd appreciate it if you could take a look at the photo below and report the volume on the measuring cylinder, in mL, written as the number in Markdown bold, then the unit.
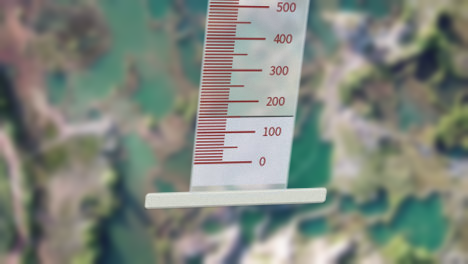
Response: **150** mL
